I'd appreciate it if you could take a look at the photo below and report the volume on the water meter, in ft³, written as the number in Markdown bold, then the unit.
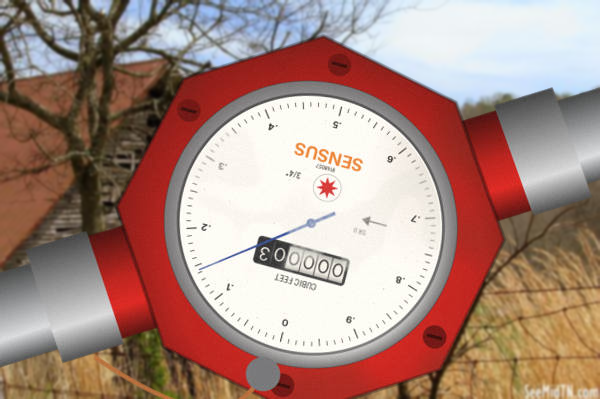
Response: **3.14** ft³
